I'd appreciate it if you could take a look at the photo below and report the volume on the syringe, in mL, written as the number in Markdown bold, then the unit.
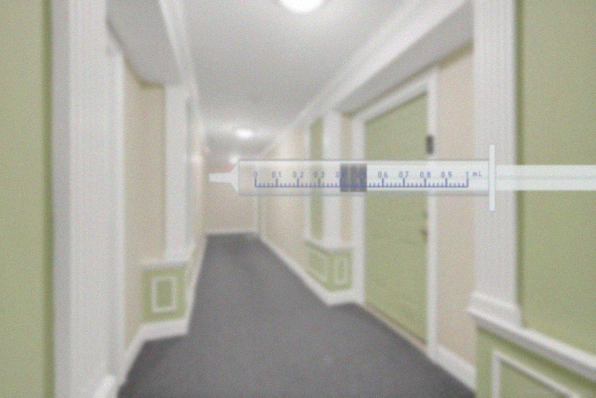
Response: **0.4** mL
